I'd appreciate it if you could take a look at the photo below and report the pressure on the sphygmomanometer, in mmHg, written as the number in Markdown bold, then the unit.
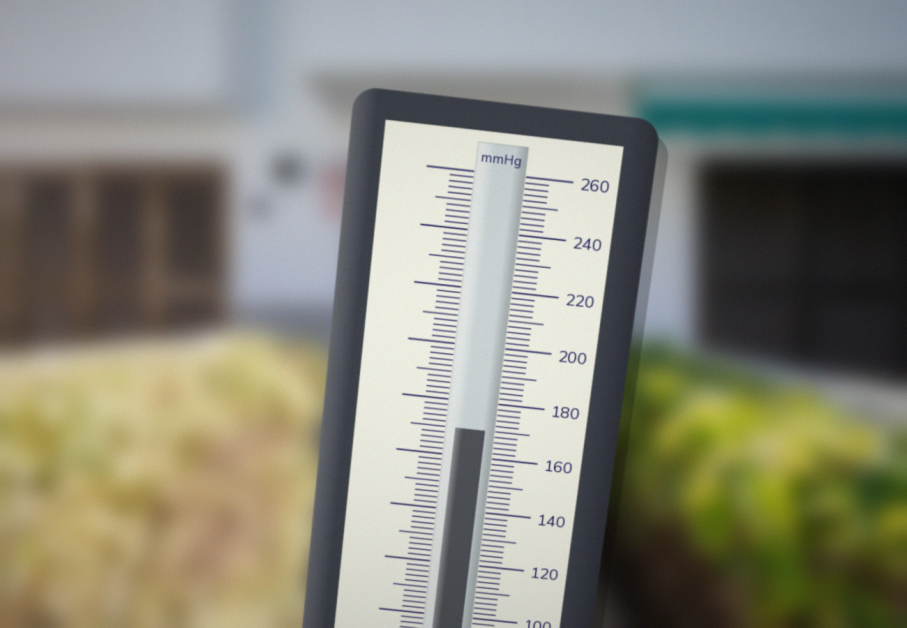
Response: **170** mmHg
